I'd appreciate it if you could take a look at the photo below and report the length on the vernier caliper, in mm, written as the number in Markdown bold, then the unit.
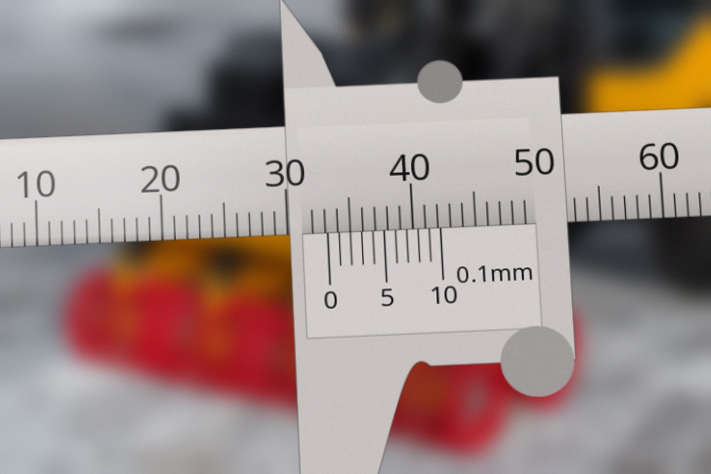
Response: **33.2** mm
